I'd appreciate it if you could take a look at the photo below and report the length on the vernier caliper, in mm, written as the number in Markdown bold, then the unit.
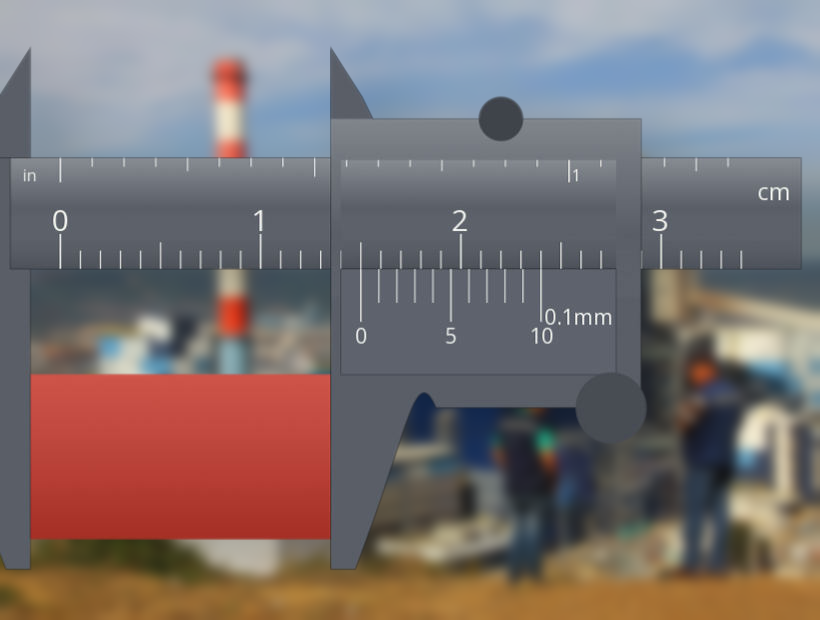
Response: **15.0** mm
